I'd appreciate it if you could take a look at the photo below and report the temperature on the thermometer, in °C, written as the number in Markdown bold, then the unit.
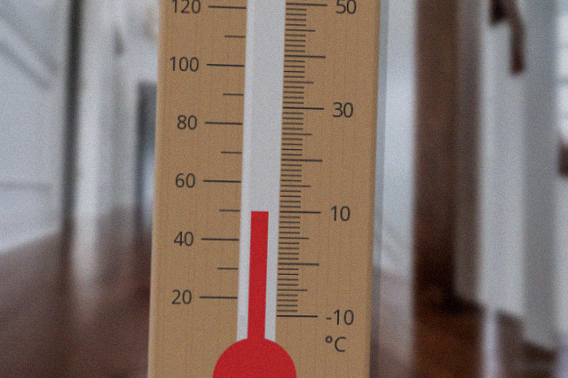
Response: **10** °C
